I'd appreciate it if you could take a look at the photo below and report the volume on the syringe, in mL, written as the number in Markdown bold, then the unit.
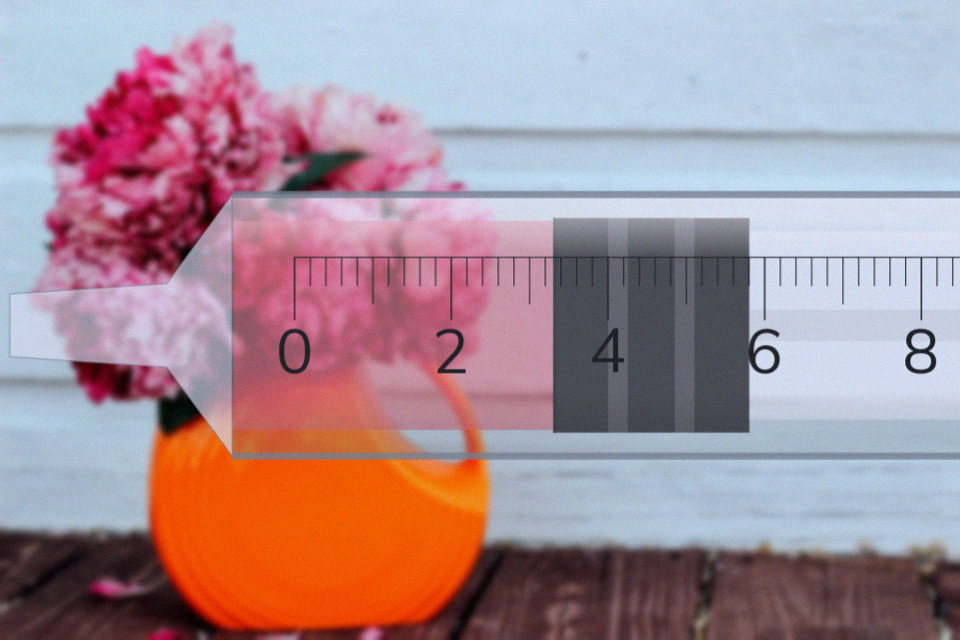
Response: **3.3** mL
